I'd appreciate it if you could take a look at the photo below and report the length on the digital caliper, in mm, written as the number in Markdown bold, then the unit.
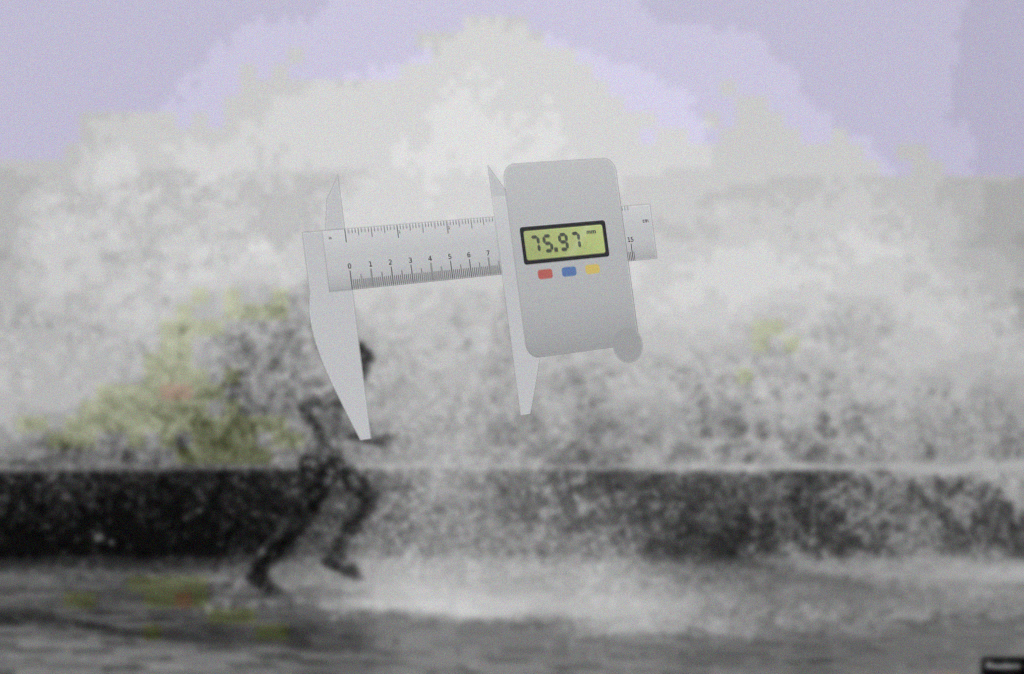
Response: **75.97** mm
